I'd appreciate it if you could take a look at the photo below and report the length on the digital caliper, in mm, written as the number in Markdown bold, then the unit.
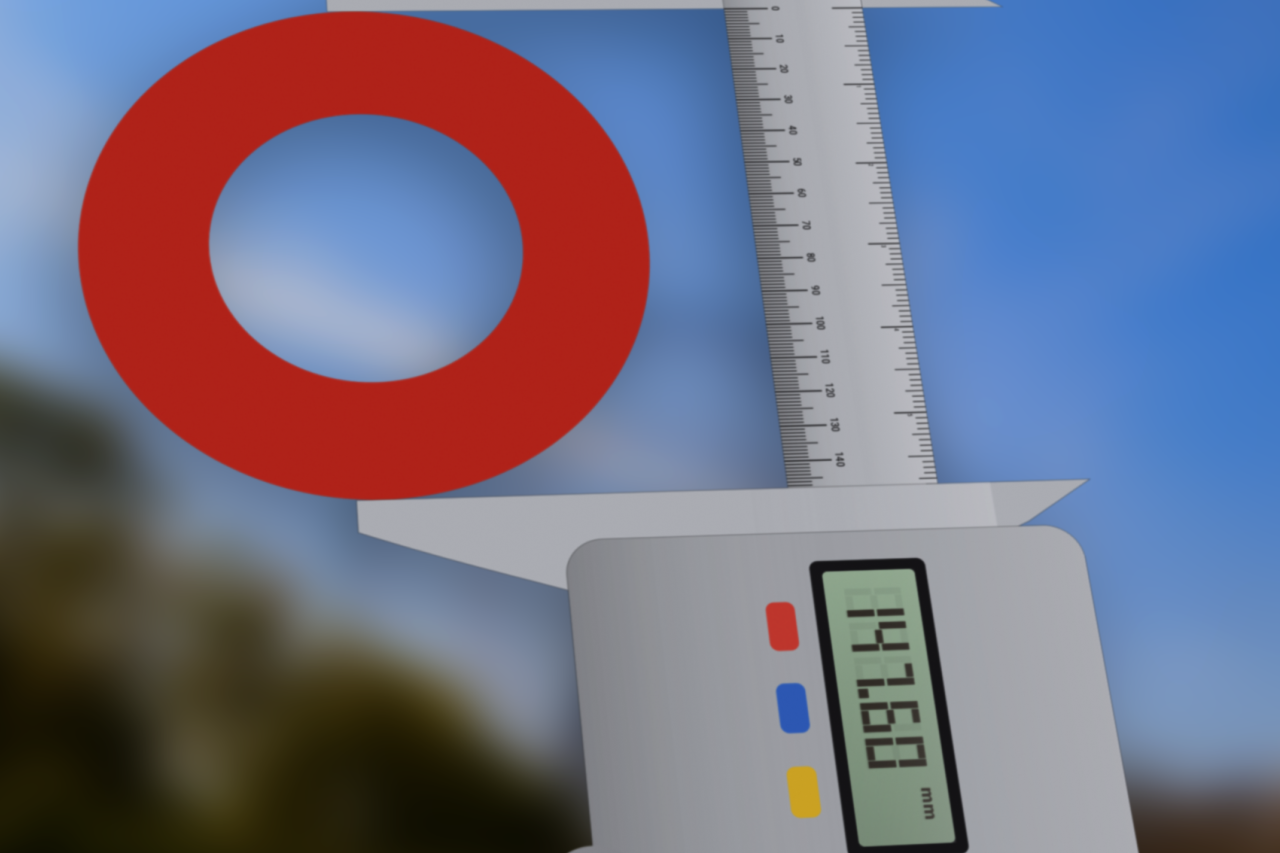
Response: **147.60** mm
